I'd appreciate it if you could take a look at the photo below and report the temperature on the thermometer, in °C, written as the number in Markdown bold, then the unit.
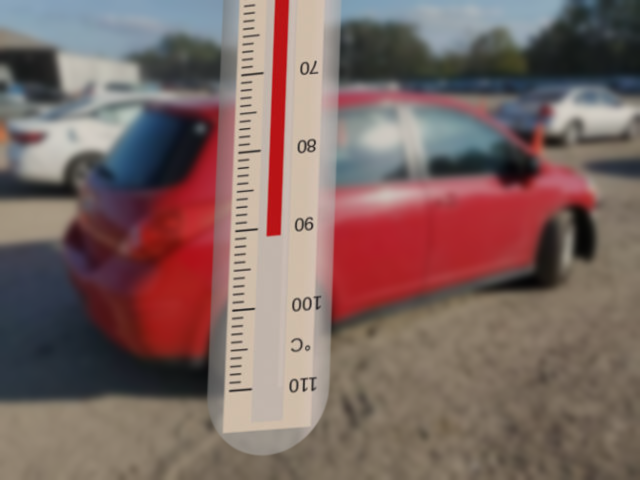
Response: **91** °C
